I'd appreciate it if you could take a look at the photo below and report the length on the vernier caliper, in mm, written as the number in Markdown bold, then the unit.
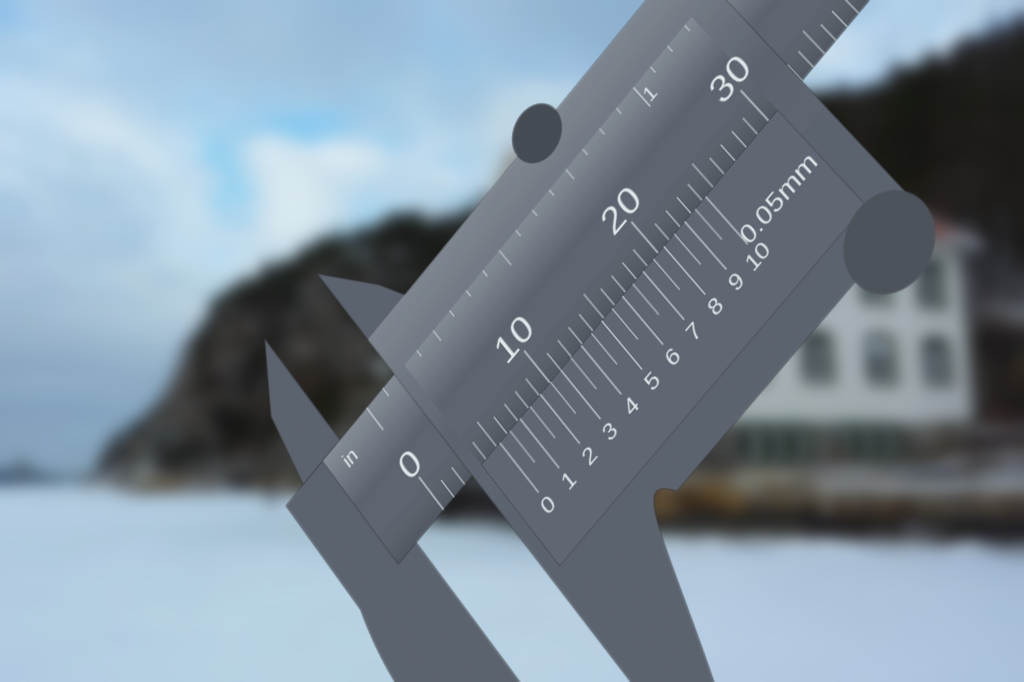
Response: **5.3** mm
